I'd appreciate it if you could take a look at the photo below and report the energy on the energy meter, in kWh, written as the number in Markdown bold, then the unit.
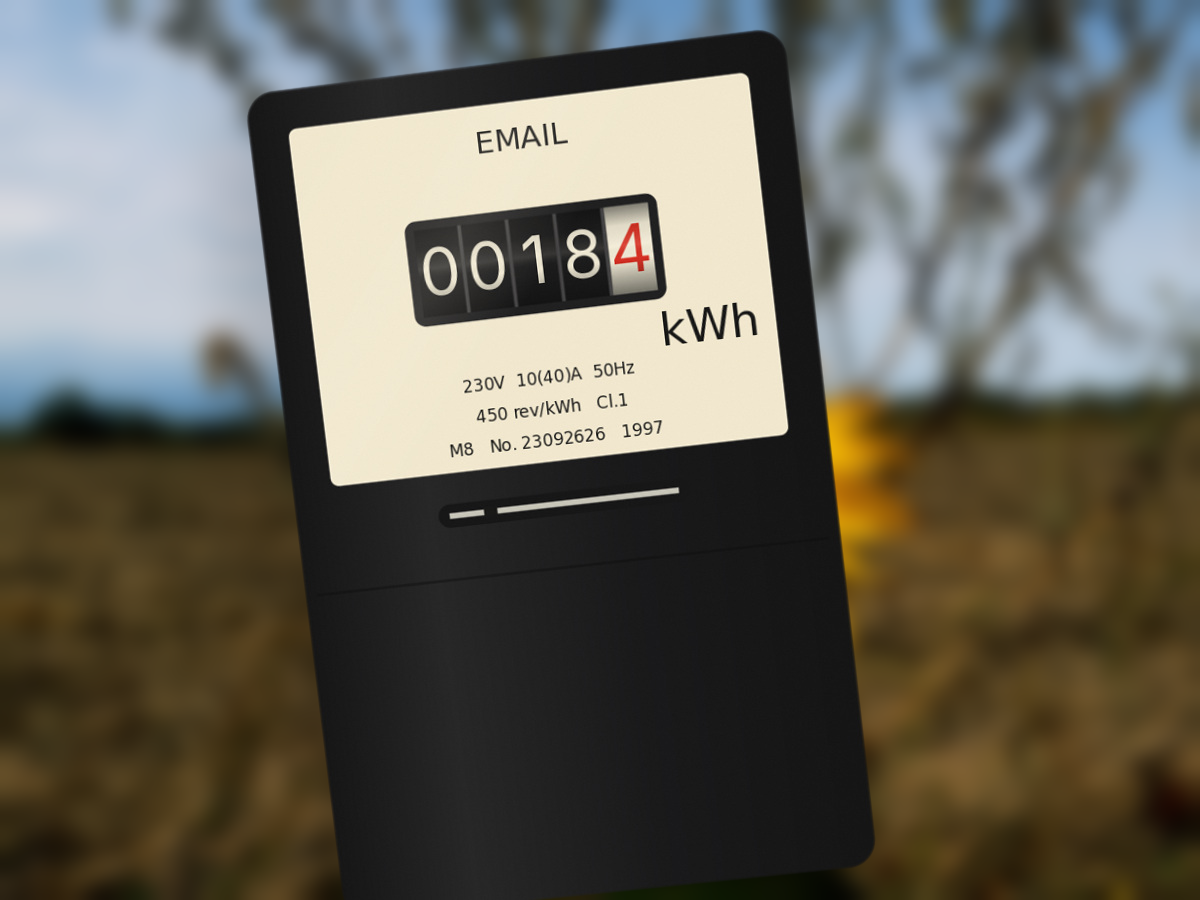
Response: **18.4** kWh
